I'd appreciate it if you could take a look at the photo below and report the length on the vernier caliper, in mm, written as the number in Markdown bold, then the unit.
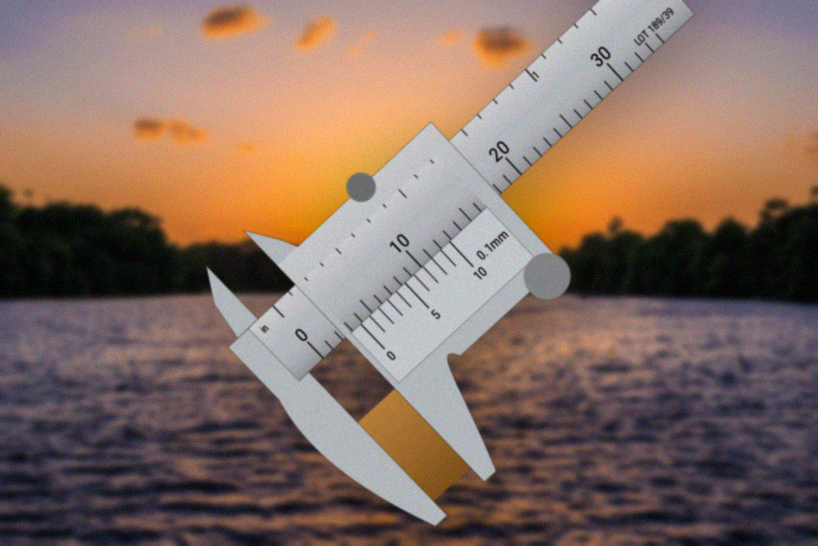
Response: **3.8** mm
